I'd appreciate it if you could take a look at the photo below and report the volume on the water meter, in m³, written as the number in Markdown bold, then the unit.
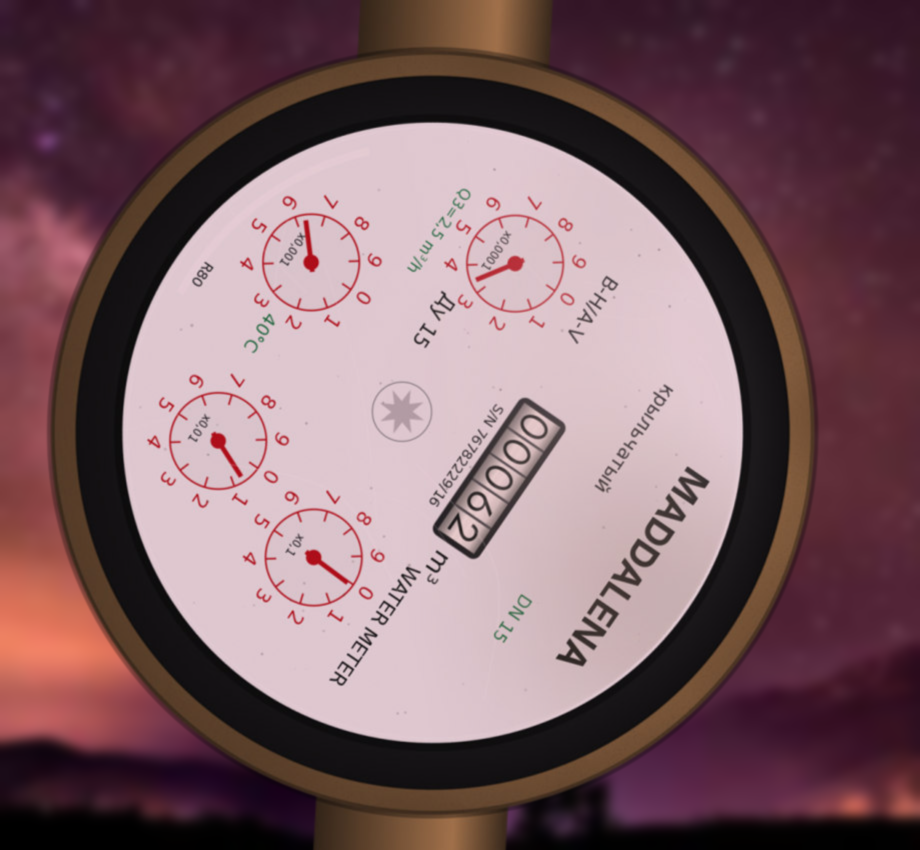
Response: **62.0063** m³
